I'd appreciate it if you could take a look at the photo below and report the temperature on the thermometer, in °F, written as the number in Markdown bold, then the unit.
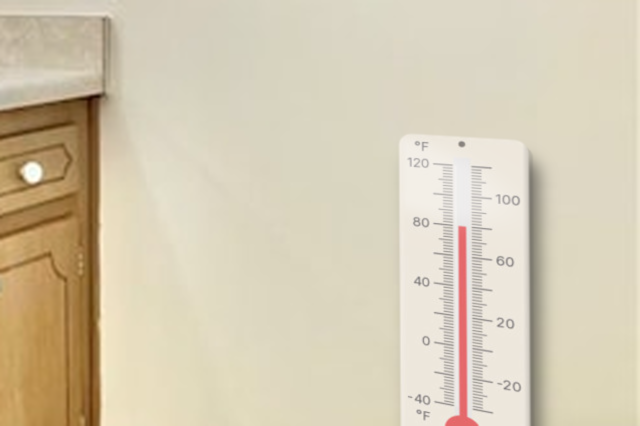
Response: **80** °F
